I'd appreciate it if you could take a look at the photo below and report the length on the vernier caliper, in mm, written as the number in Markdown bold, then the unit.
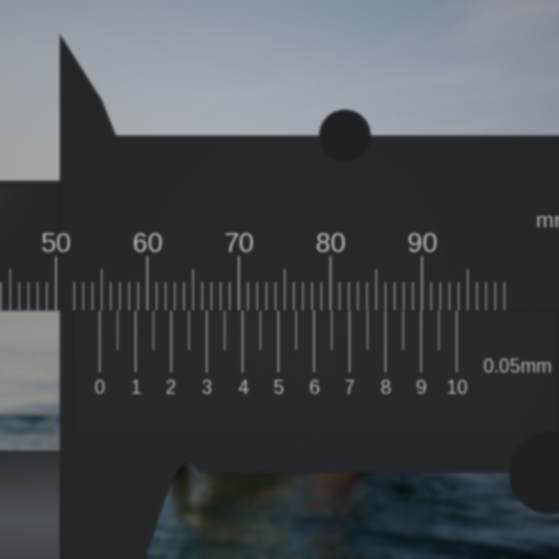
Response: **54.8** mm
